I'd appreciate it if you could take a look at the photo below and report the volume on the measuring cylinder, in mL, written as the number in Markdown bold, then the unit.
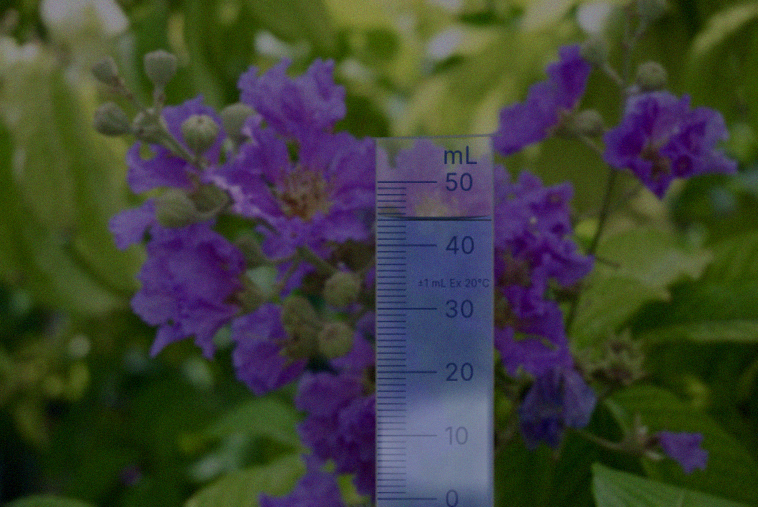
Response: **44** mL
